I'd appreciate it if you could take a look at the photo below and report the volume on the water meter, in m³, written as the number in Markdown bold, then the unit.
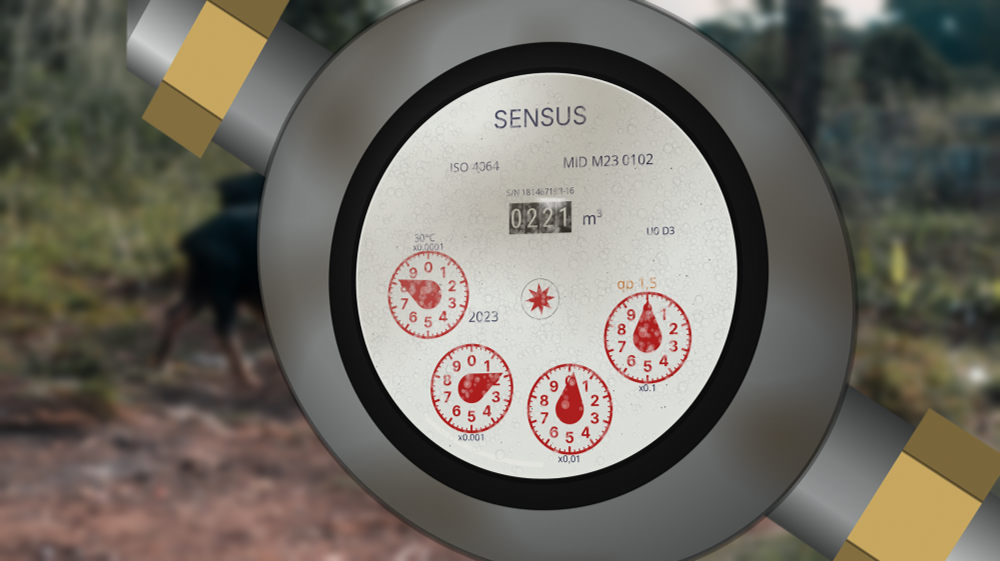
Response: **221.0018** m³
